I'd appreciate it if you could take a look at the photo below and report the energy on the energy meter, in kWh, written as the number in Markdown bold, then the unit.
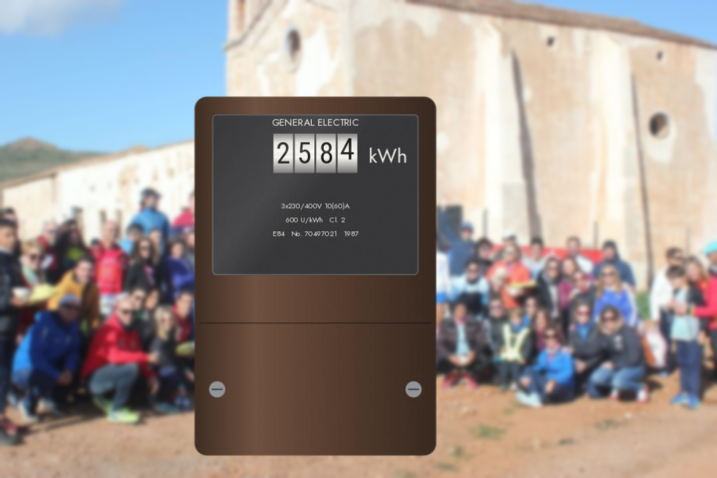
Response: **2584** kWh
